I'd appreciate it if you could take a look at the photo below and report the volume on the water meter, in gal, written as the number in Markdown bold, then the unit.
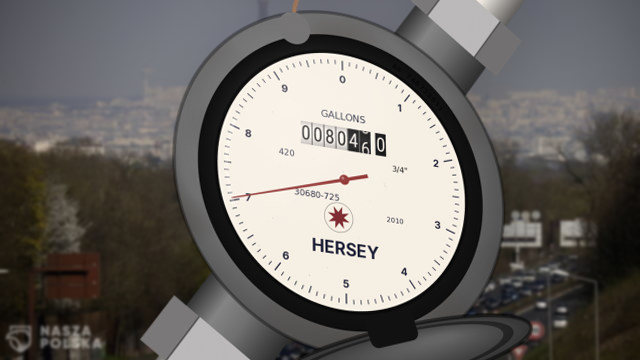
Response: **80457.0** gal
